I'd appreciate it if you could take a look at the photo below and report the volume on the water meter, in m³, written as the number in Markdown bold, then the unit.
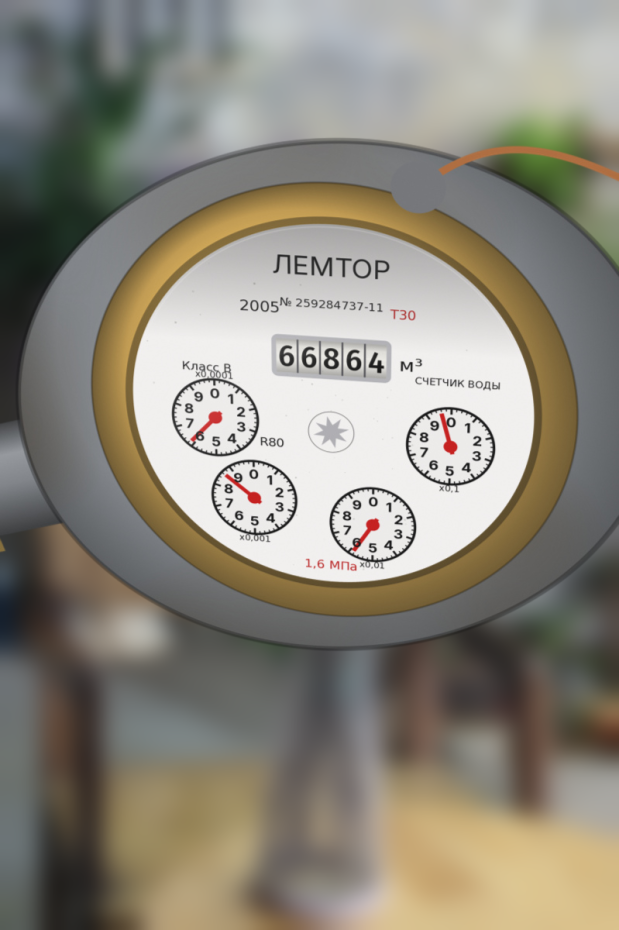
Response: **66863.9586** m³
